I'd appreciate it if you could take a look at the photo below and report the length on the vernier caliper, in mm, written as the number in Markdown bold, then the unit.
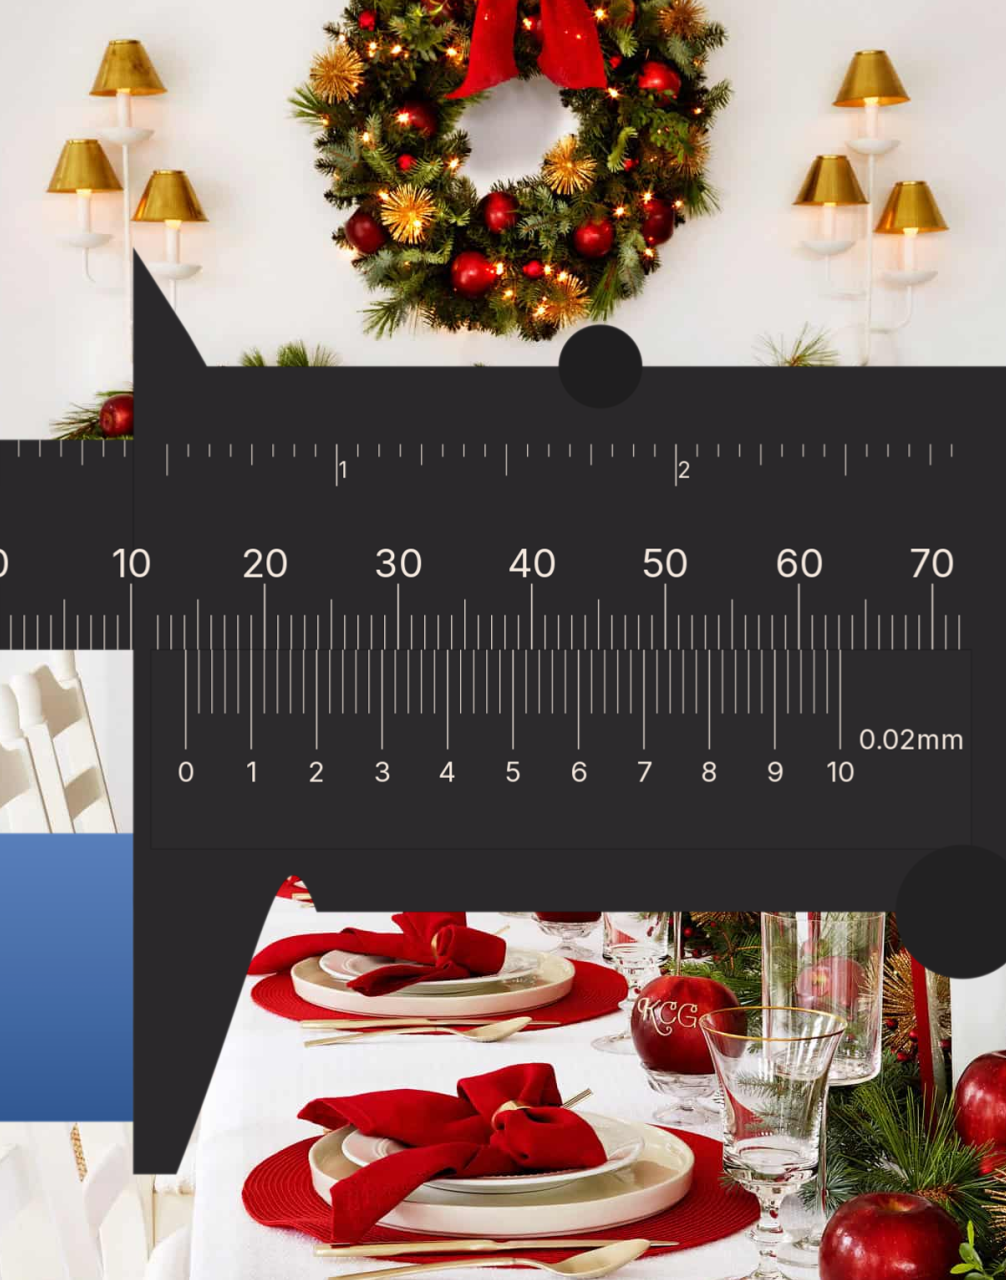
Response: **14.1** mm
